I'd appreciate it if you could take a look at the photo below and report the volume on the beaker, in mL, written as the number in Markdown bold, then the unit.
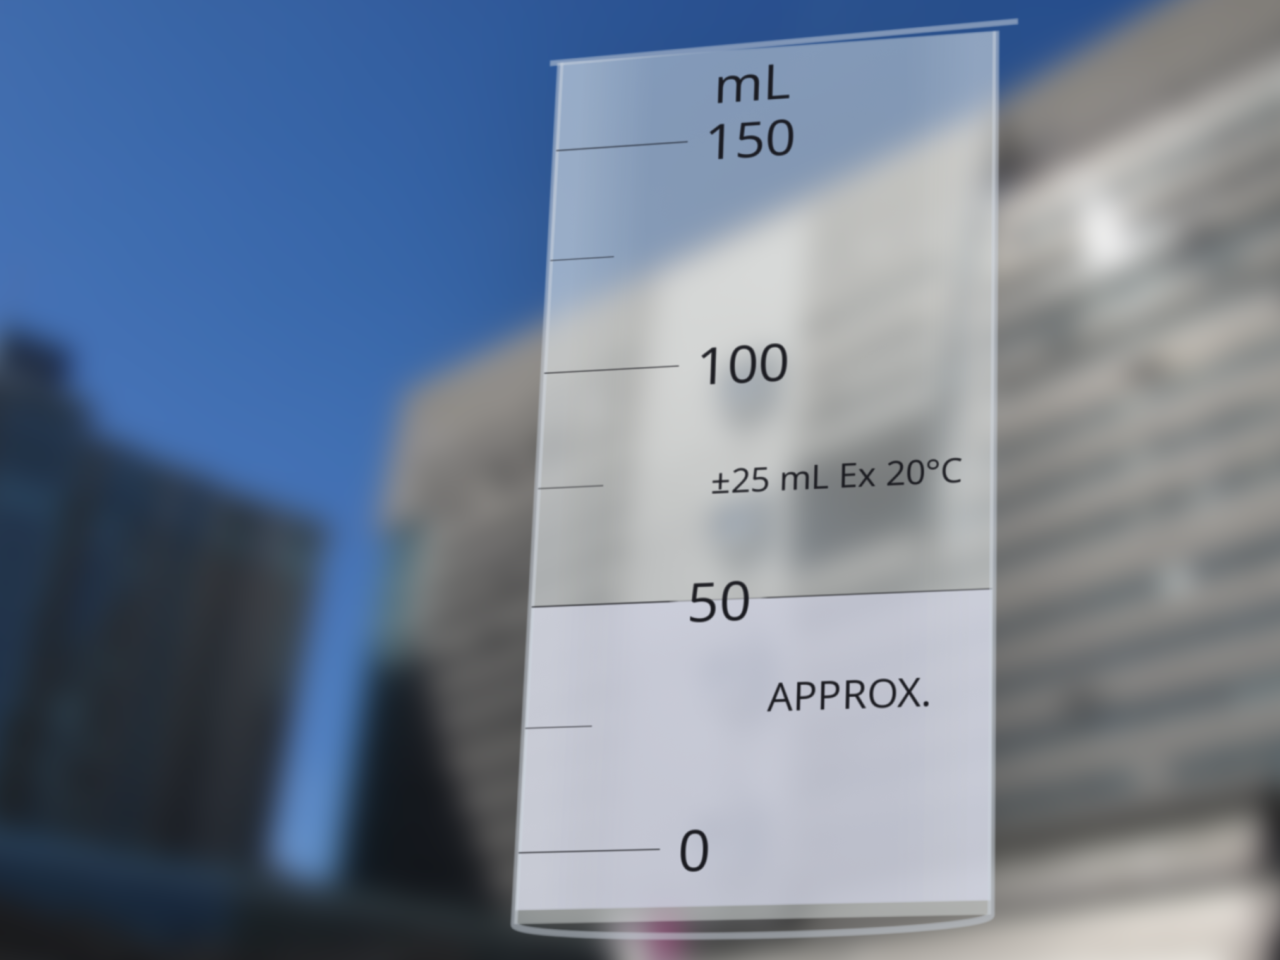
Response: **50** mL
